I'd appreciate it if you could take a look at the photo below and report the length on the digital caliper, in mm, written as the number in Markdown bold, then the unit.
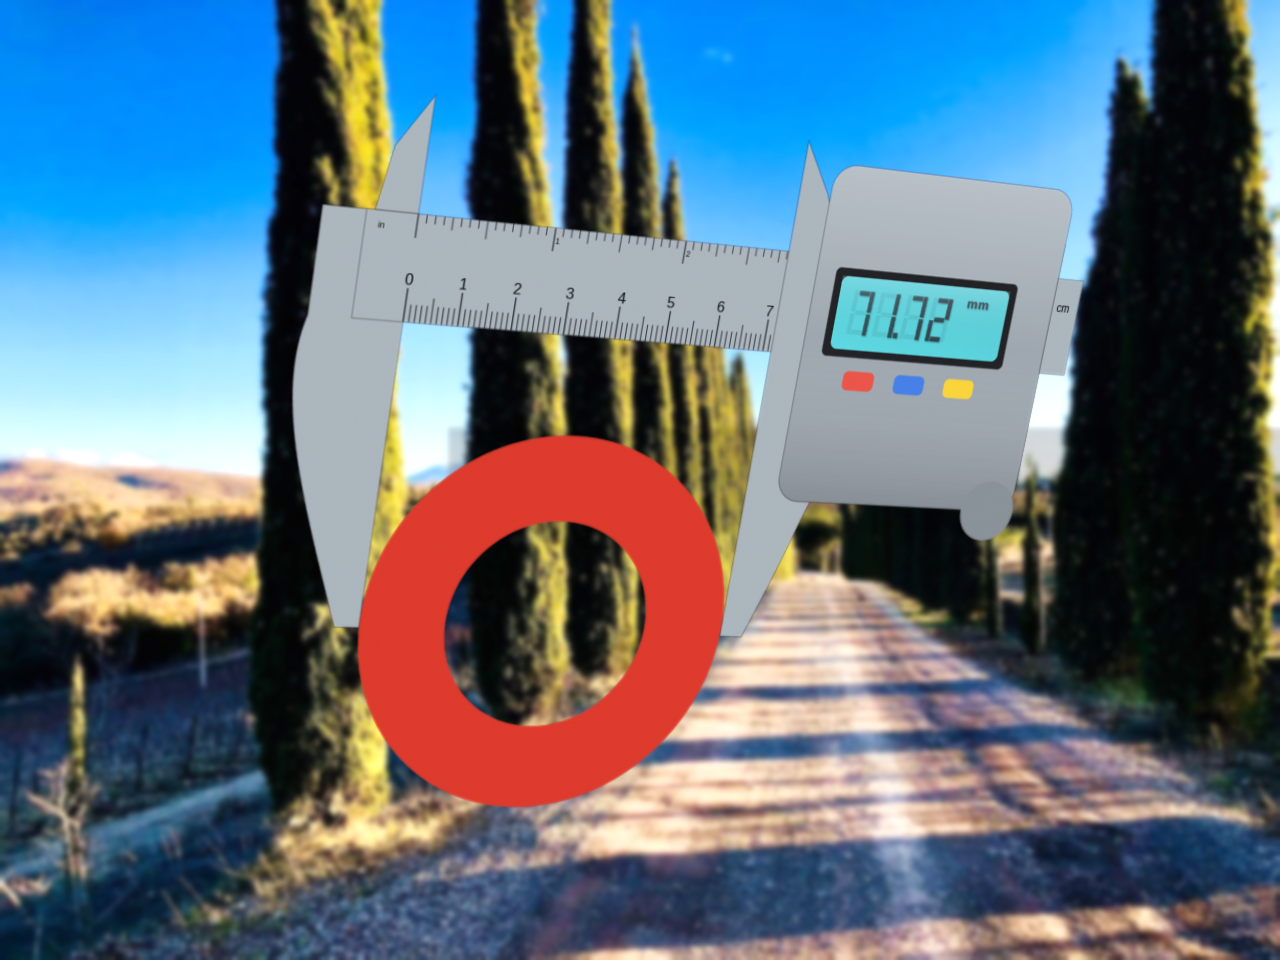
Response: **71.72** mm
